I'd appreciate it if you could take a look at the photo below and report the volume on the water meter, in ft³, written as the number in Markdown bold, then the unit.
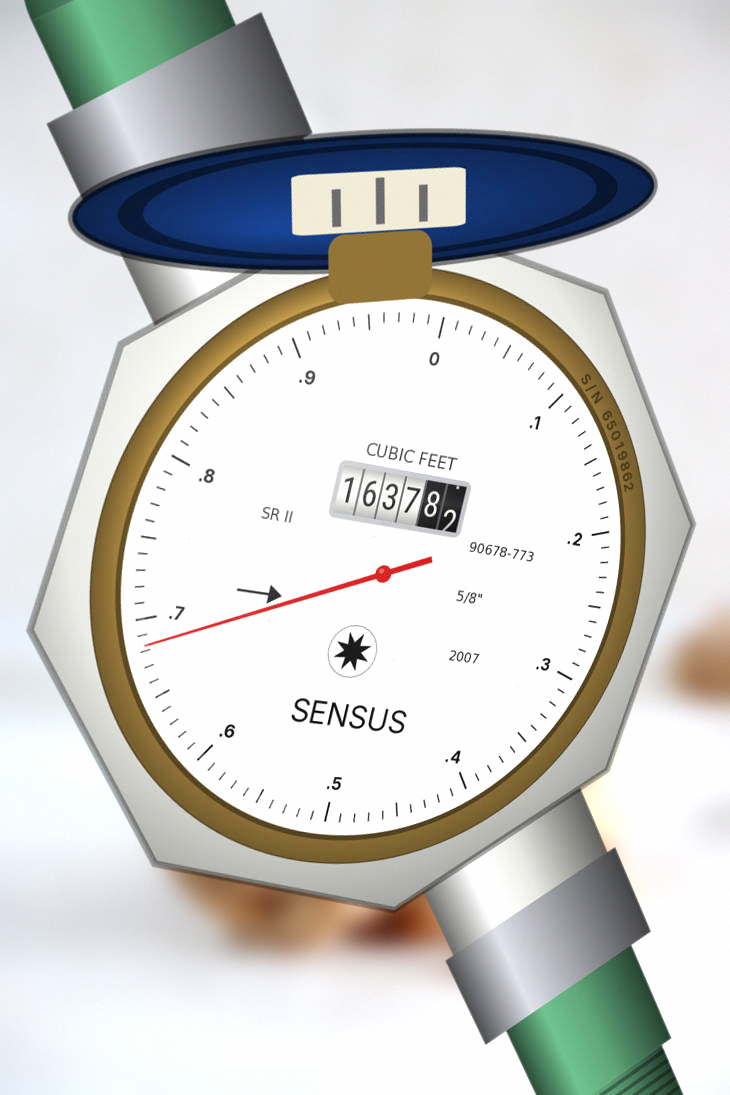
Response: **163781.68** ft³
